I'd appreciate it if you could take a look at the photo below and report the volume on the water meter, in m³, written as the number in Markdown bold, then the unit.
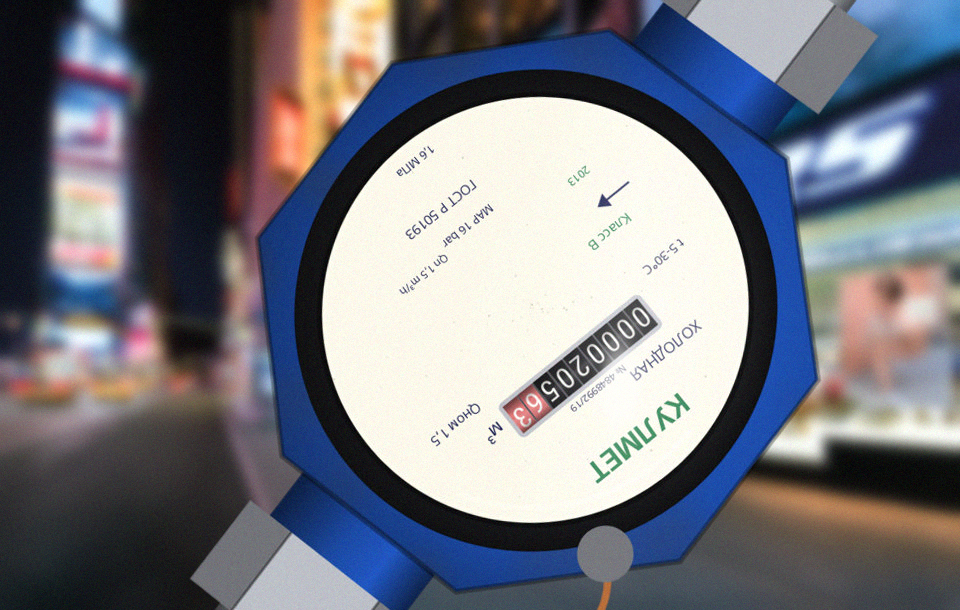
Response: **205.63** m³
